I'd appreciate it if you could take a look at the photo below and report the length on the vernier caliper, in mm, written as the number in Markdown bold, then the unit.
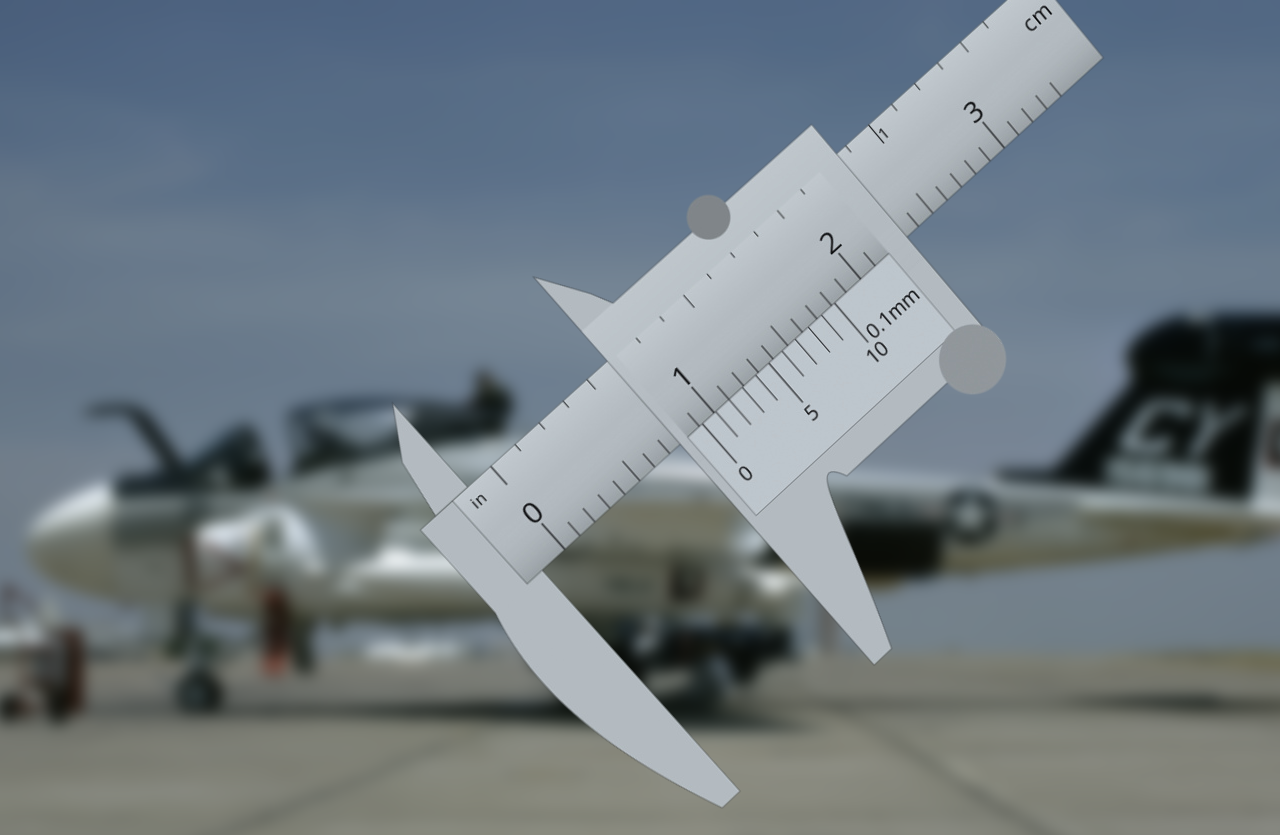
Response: **9.2** mm
